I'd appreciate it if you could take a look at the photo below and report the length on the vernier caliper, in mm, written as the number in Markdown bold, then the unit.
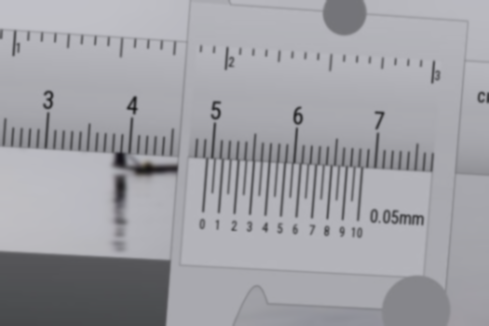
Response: **49.4** mm
